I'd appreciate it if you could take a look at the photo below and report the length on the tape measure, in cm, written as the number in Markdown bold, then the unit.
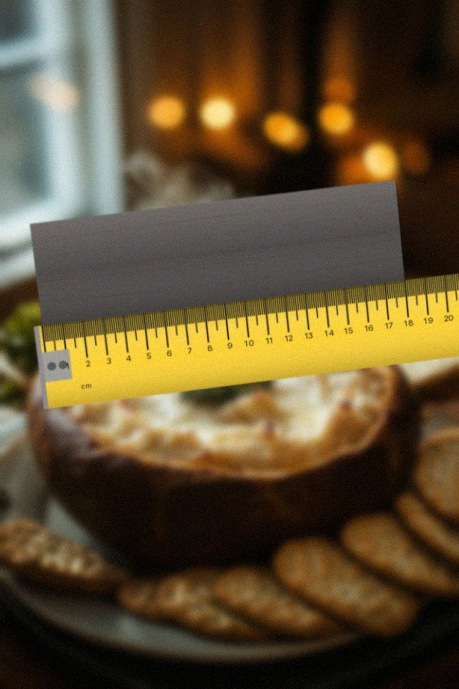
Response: **18** cm
